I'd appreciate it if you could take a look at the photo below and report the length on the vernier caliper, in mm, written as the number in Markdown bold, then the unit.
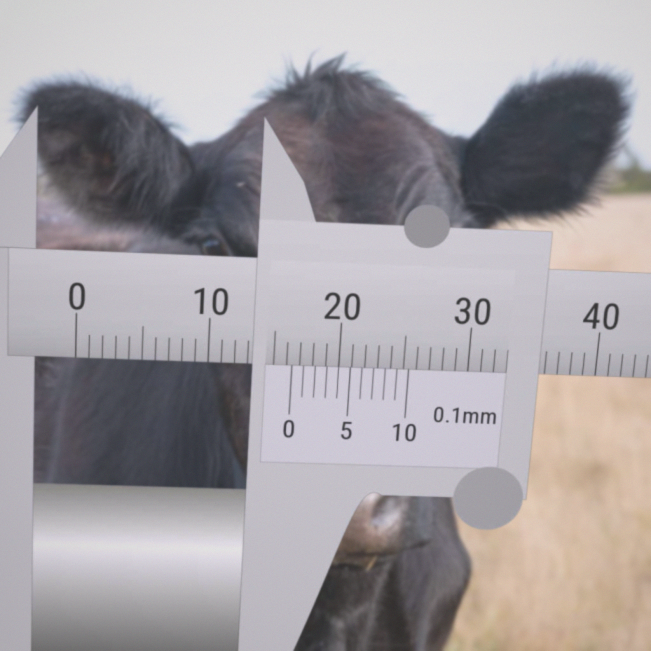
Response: **16.4** mm
